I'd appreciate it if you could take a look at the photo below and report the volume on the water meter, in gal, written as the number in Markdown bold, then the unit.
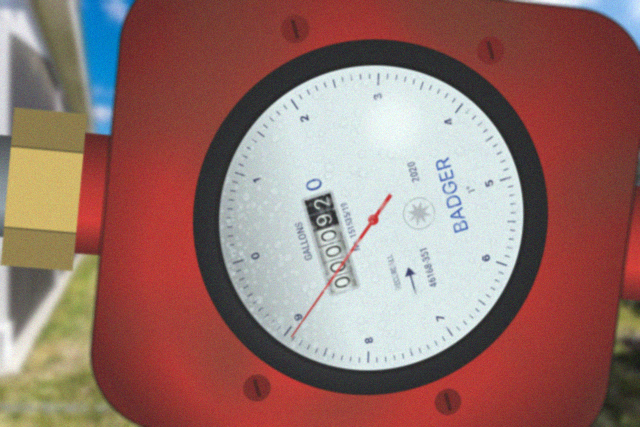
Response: **918.9** gal
